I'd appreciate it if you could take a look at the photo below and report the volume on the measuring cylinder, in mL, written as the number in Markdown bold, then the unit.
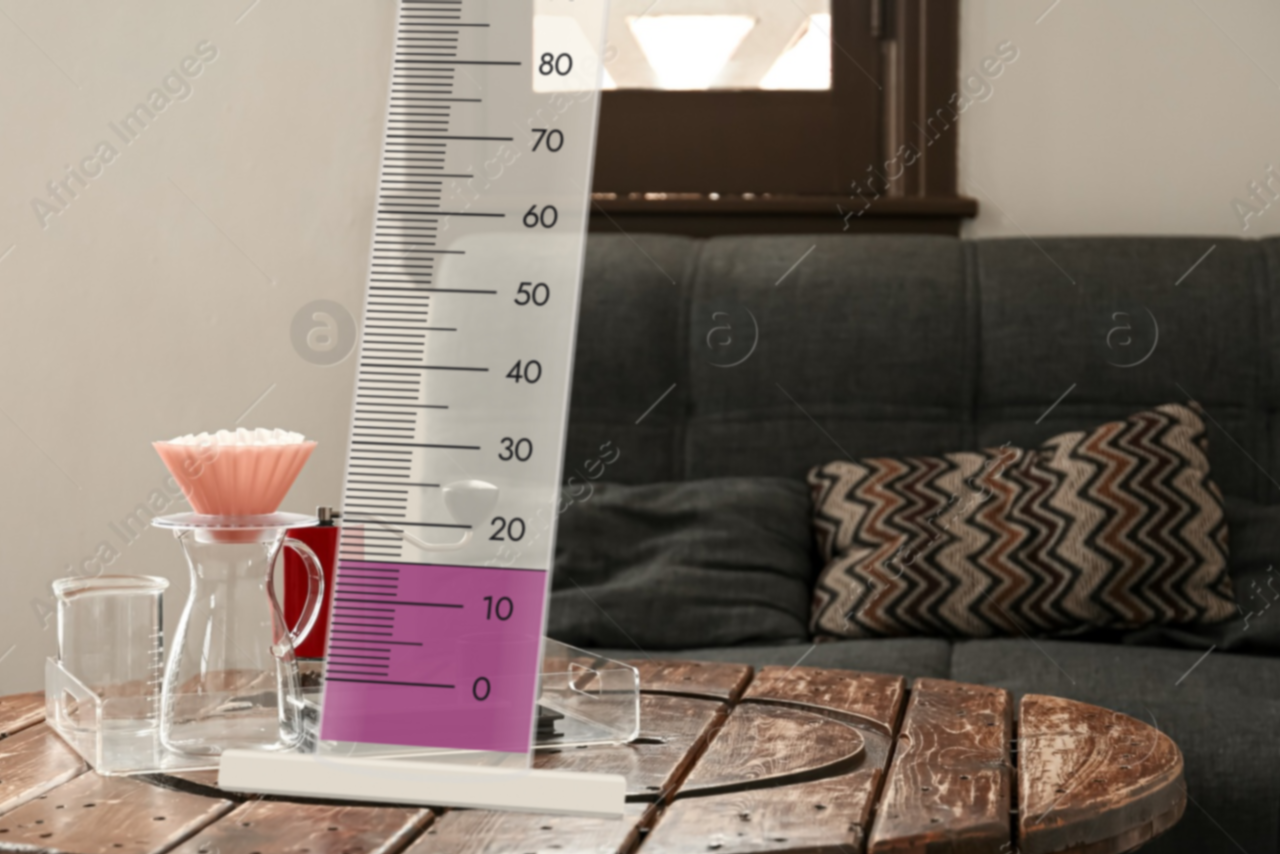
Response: **15** mL
